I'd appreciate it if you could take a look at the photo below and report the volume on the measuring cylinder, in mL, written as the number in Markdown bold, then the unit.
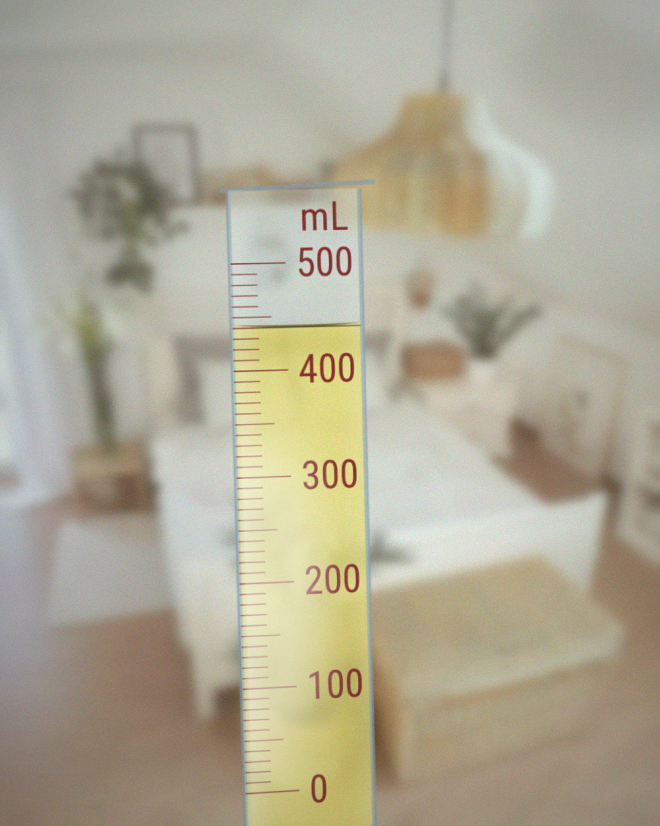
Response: **440** mL
